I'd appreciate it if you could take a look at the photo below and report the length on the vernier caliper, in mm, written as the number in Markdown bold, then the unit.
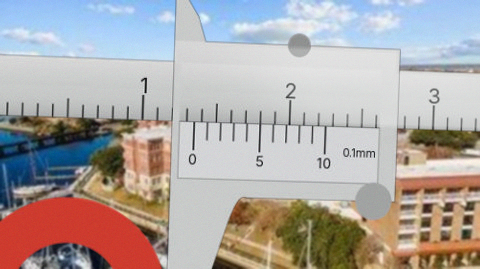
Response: **13.5** mm
